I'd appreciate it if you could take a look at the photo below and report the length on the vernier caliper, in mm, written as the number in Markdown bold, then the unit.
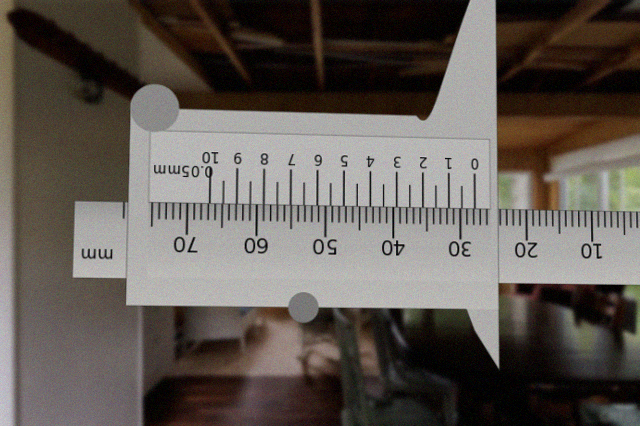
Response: **27.8** mm
